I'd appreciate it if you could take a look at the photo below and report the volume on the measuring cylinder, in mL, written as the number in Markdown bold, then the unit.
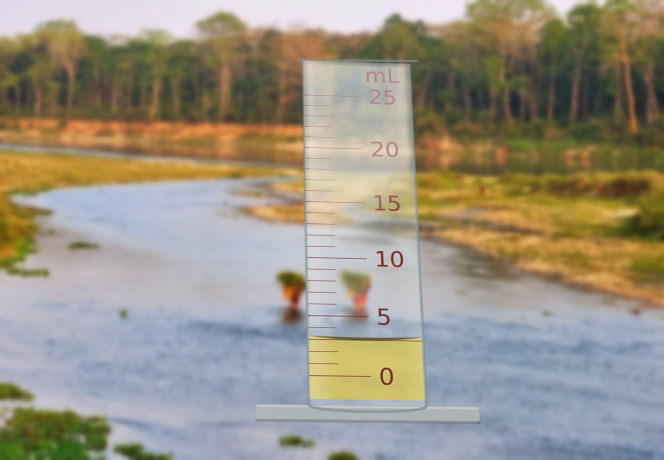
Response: **3** mL
